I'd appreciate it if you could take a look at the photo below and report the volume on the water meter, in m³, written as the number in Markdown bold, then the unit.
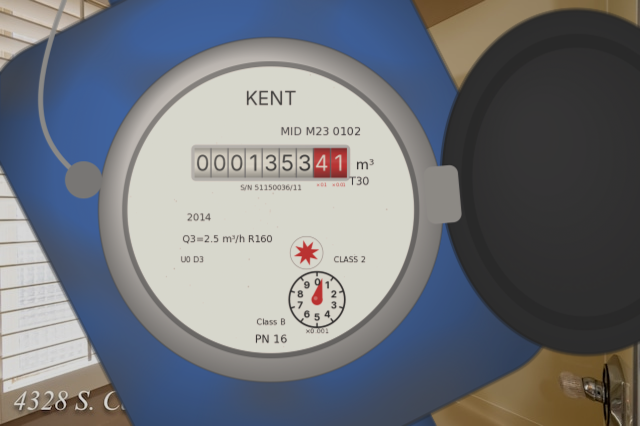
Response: **1353.410** m³
